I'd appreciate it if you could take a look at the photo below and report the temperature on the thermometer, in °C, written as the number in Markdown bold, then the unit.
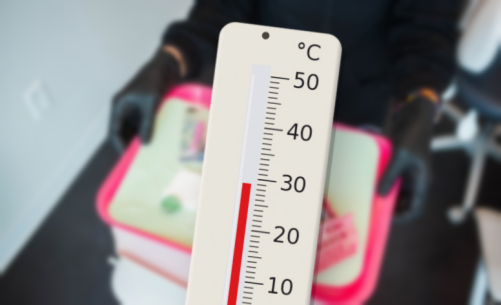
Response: **29** °C
